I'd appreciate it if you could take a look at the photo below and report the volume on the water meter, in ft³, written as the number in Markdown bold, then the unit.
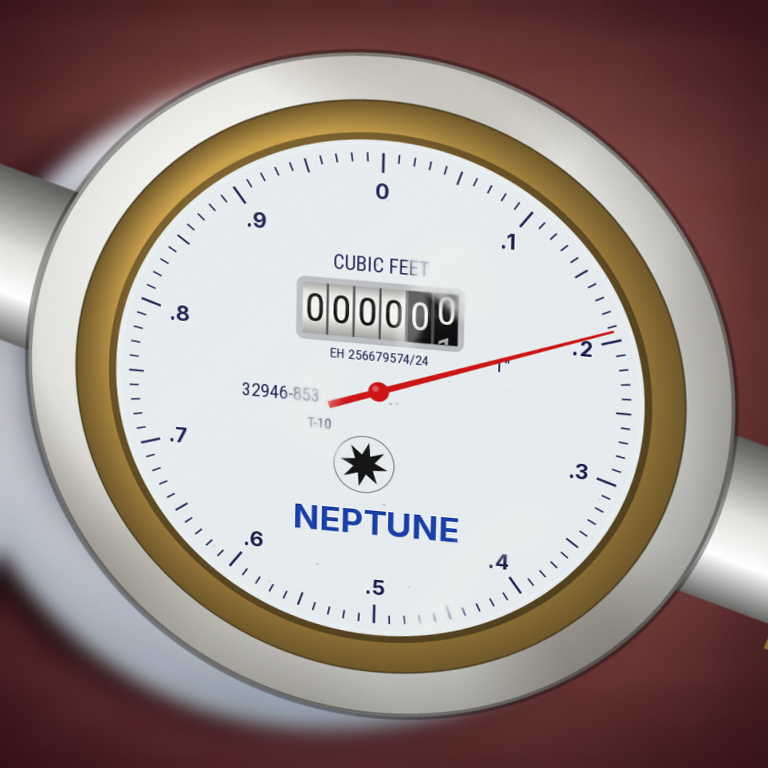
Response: **0.19** ft³
